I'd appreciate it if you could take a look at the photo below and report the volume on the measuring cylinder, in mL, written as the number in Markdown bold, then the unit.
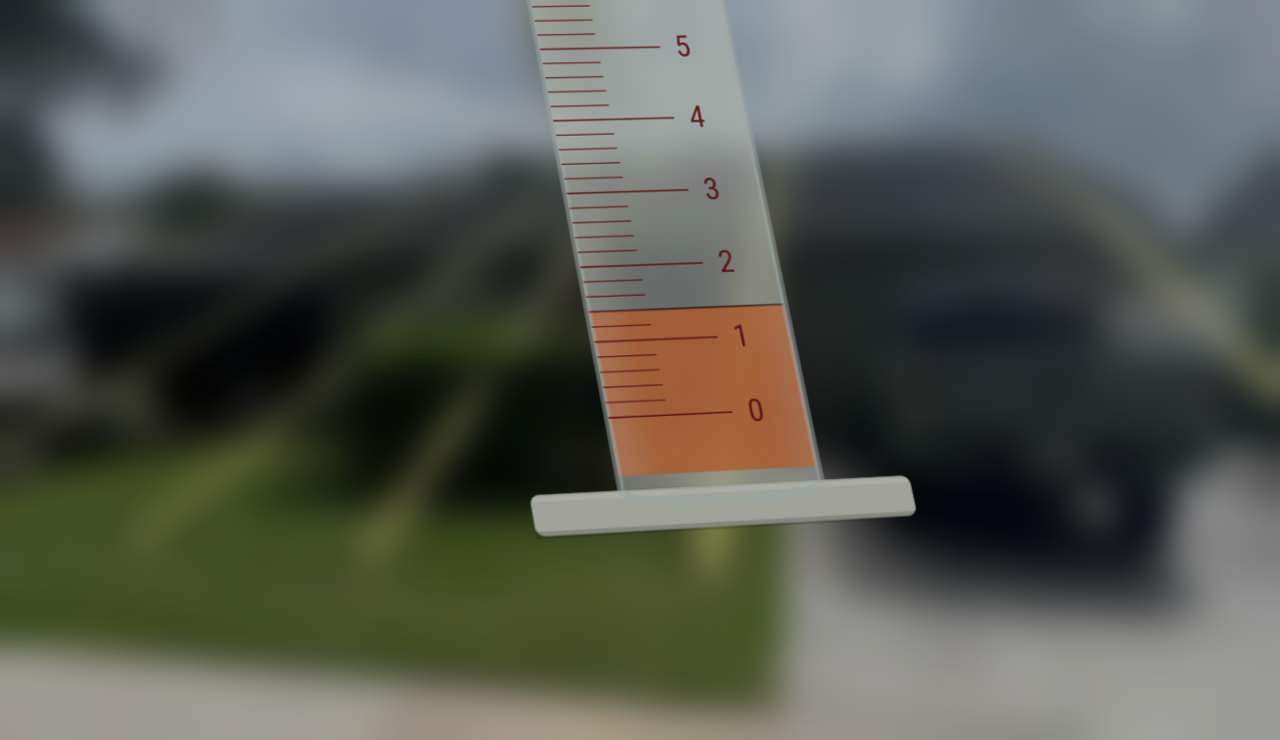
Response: **1.4** mL
